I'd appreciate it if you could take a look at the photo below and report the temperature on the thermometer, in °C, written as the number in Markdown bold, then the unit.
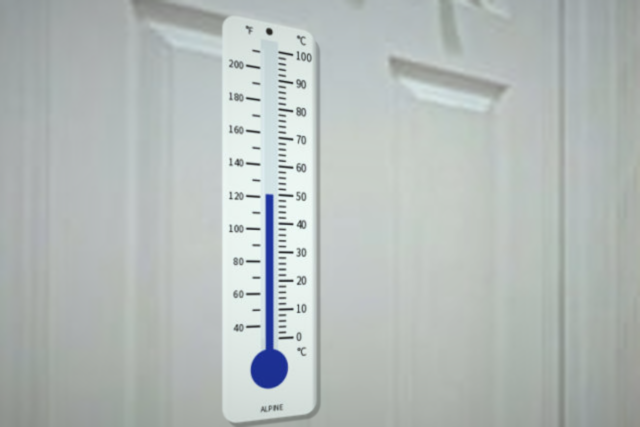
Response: **50** °C
